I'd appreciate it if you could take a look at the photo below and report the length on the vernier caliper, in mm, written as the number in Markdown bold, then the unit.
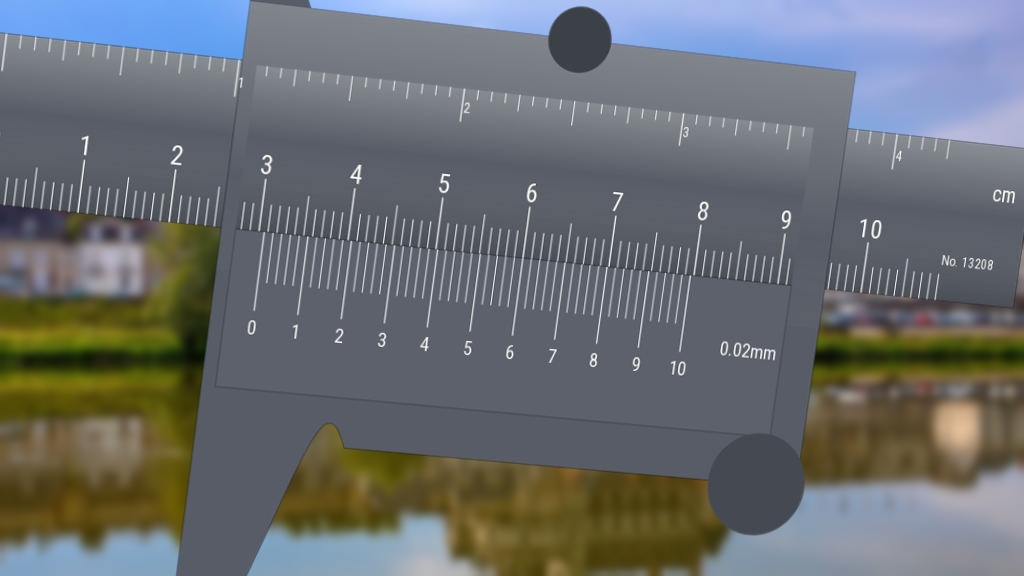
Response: **30.6** mm
